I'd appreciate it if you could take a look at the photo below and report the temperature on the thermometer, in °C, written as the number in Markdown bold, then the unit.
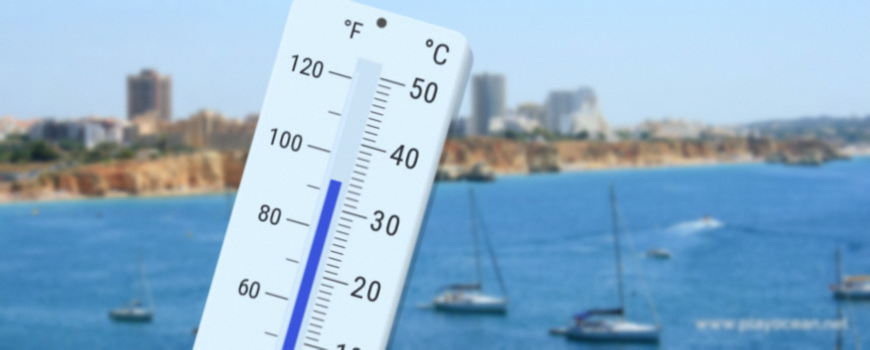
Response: **34** °C
